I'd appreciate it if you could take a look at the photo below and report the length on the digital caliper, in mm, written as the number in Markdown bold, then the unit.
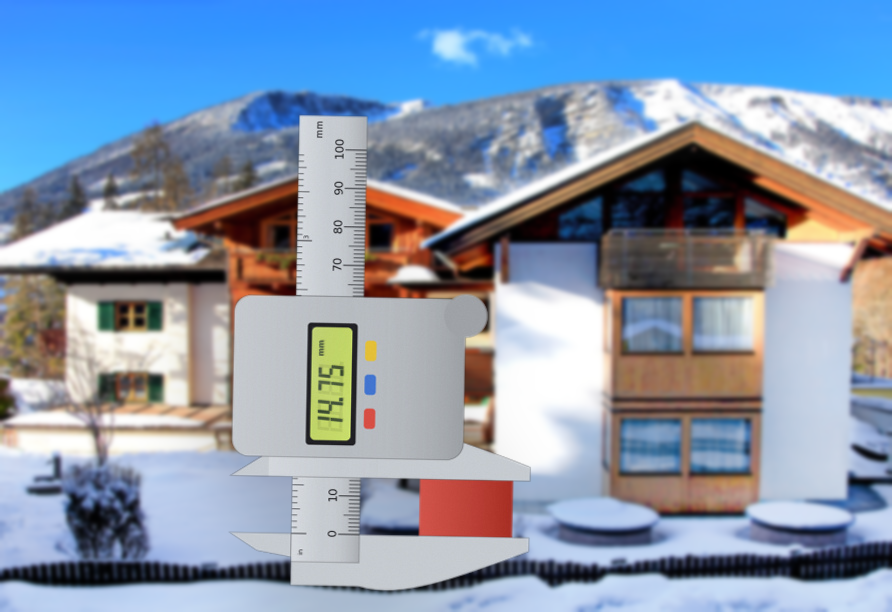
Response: **14.75** mm
